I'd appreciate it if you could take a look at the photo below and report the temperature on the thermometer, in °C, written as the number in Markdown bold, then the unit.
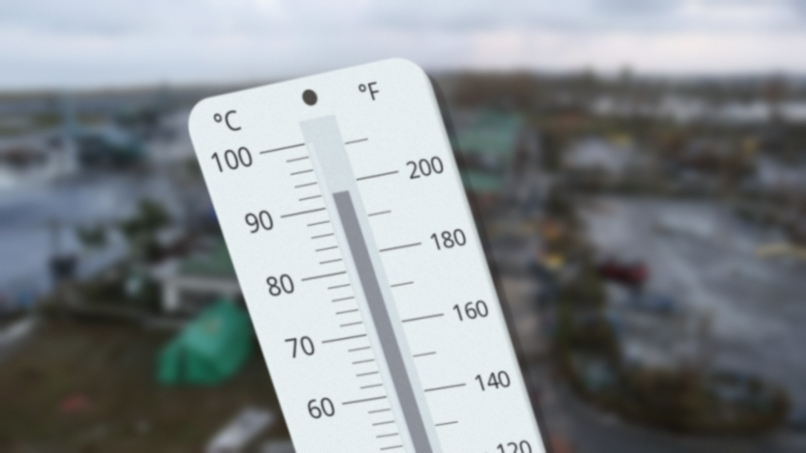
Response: **92** °C
